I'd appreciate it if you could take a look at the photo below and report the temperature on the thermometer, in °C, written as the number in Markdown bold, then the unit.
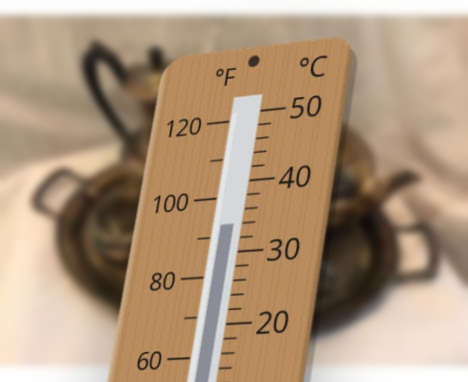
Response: **34** °C
